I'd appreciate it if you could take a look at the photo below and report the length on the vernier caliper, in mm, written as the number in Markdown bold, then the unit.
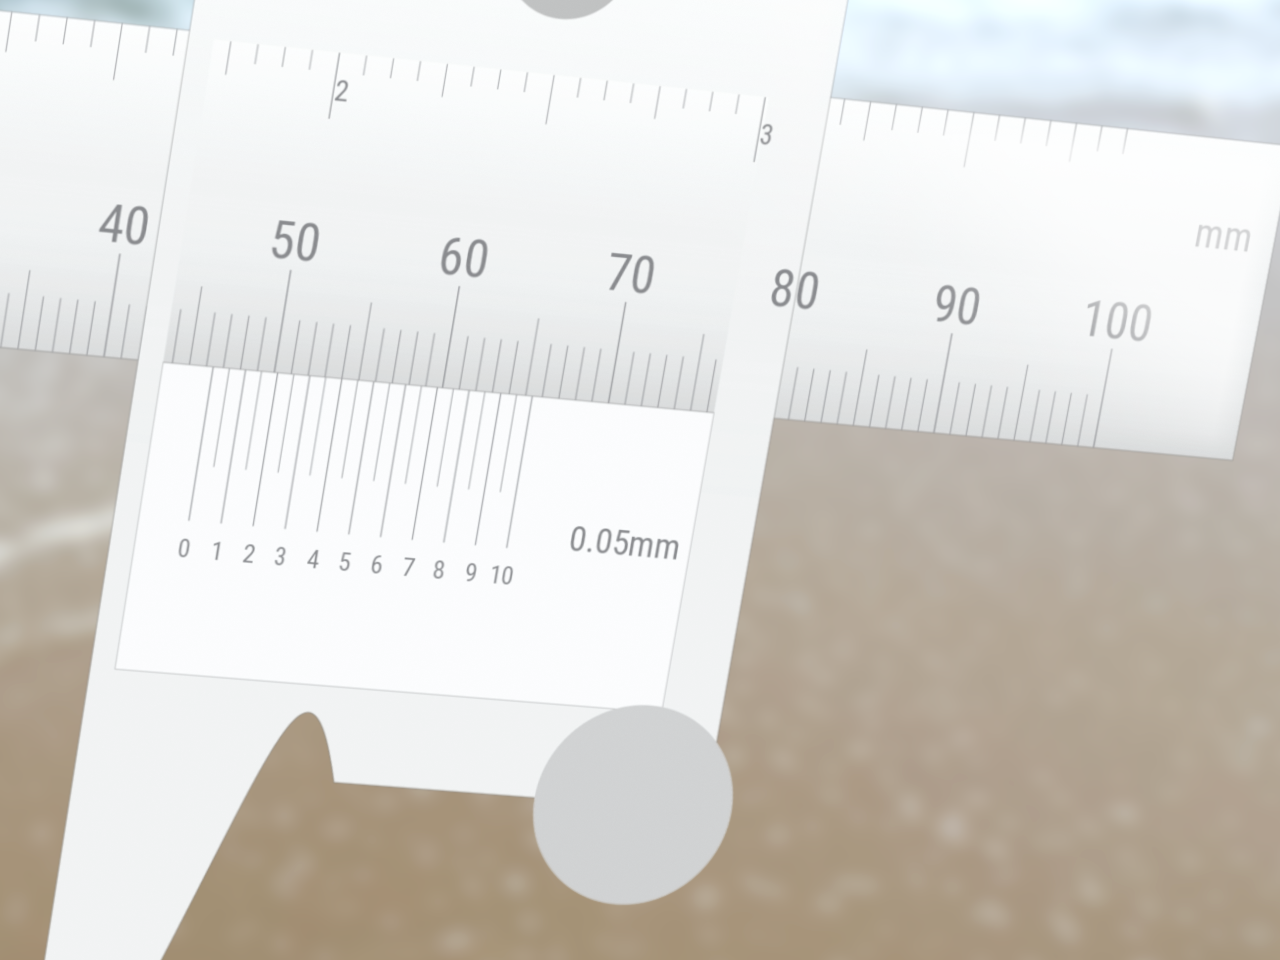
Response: **46.4** mm
